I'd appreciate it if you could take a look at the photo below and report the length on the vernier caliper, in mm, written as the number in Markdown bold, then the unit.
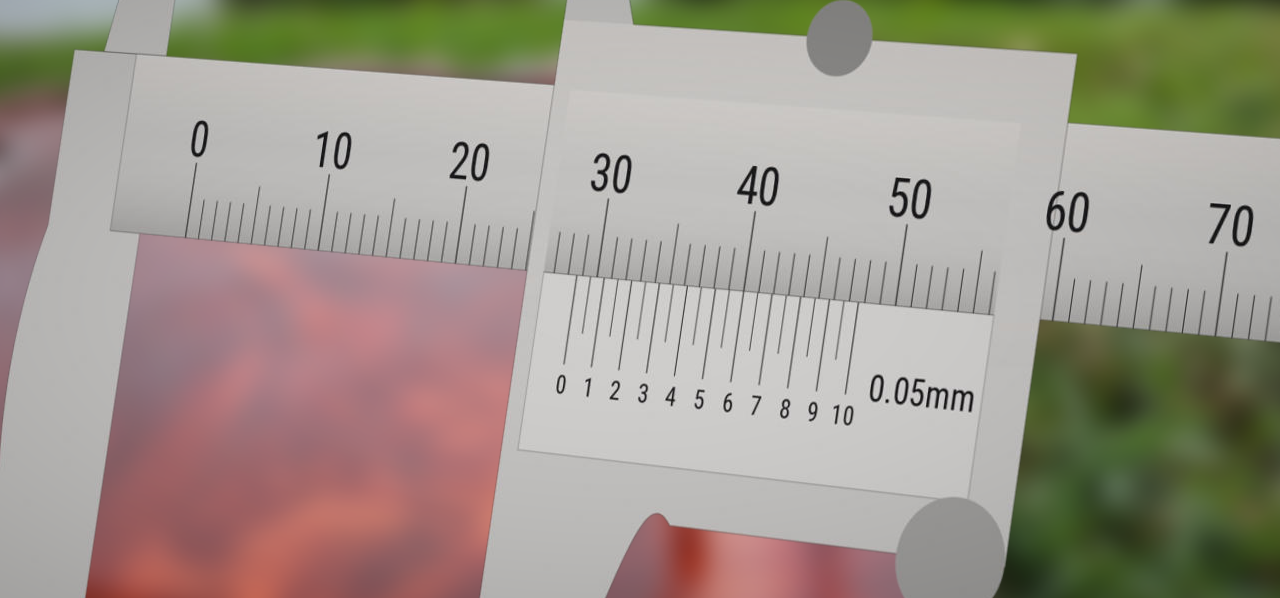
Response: **28.6** mm
